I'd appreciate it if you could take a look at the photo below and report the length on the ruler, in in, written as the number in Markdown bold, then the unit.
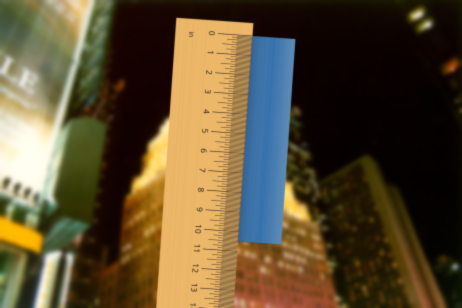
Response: **10.5** in
